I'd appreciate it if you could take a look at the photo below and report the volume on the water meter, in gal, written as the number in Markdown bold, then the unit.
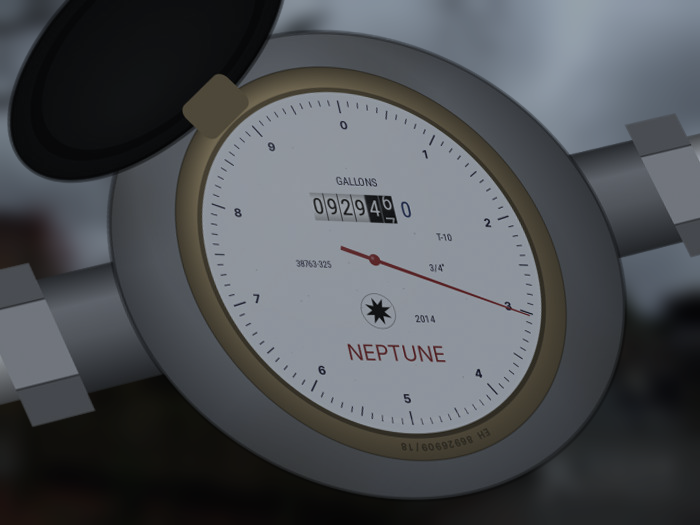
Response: **929463.0** gal
